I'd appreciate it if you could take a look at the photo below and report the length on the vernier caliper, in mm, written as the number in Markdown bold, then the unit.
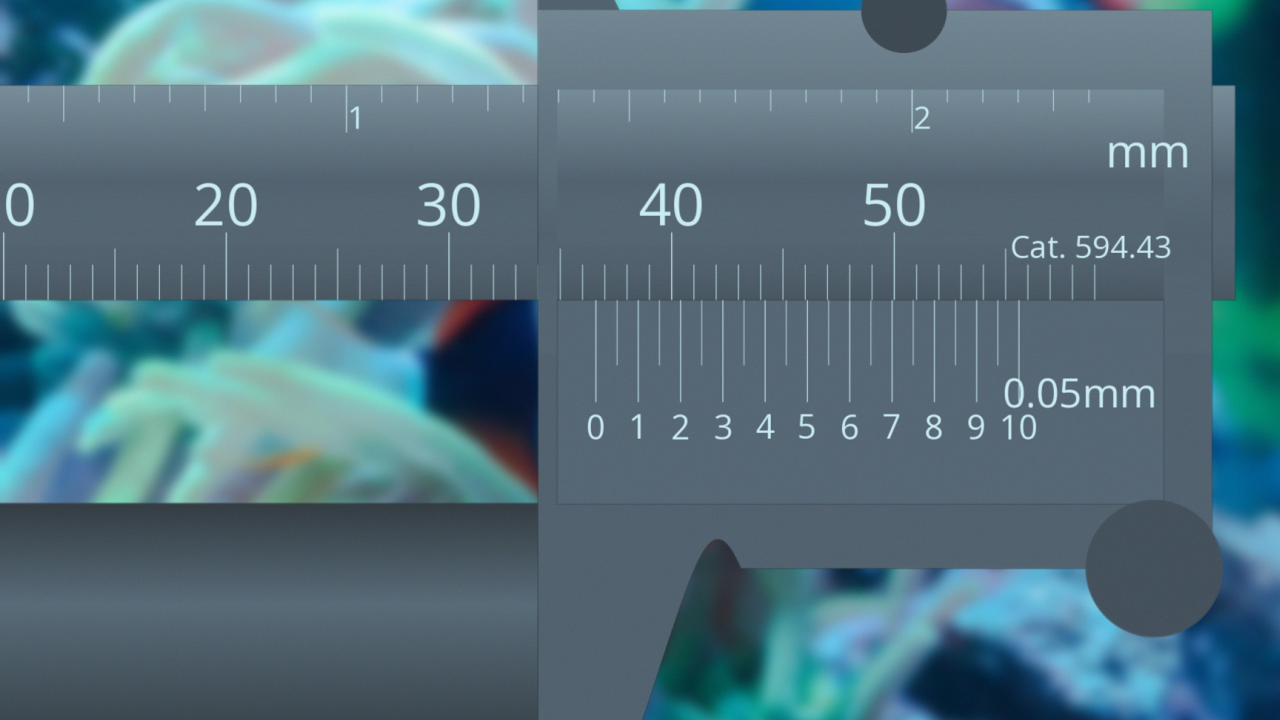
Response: **36.6** mm
